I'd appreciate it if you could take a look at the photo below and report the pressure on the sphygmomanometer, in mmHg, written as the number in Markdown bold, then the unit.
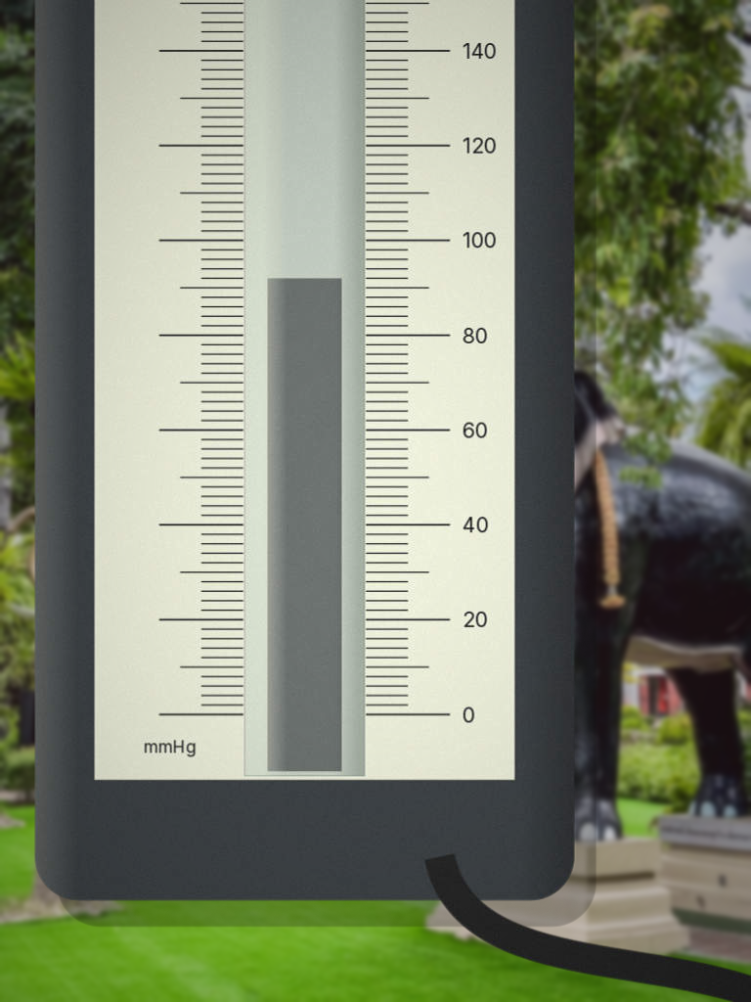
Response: **92** mmHg
